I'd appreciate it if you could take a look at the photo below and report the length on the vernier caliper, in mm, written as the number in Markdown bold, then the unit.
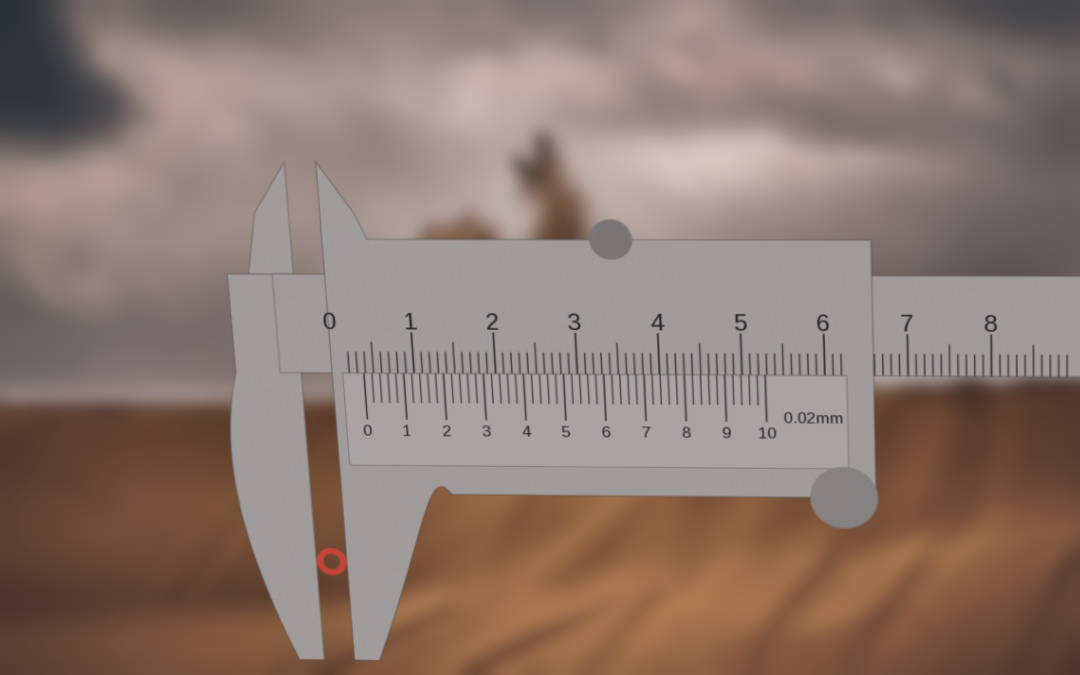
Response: **3.8** mm
